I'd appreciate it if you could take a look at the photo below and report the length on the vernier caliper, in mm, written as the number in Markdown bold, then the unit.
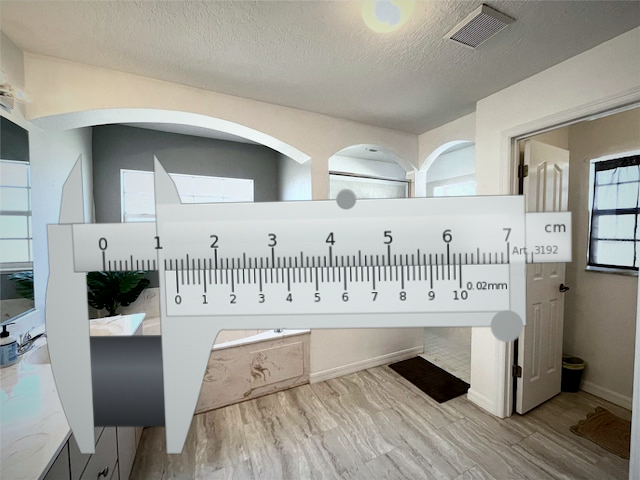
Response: **13.0** mm
